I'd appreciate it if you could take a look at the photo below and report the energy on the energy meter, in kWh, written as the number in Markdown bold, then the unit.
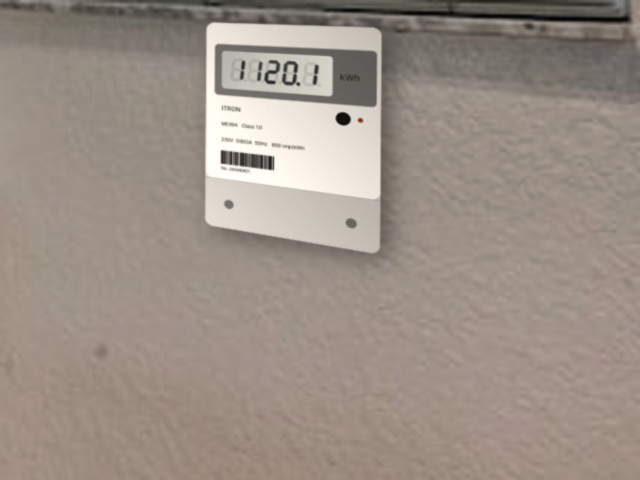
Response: **1120.1** kWh
